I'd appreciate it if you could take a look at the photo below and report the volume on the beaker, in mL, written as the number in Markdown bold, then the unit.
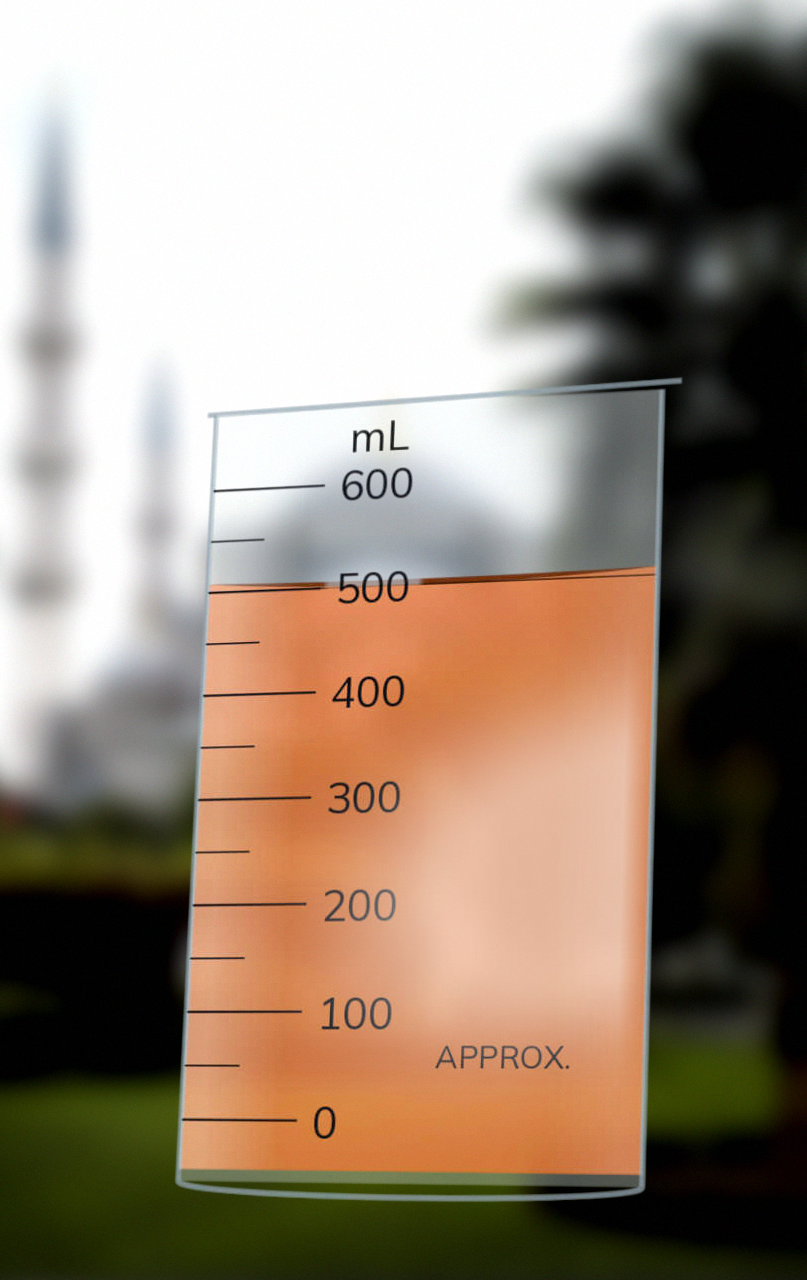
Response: **500** mL
